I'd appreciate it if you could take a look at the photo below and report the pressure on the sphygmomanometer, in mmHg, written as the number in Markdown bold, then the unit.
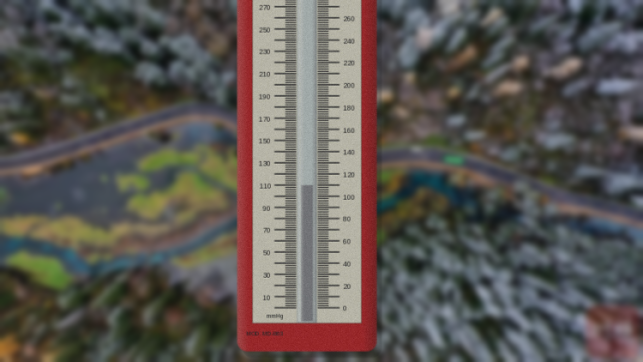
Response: **110** mmHg
